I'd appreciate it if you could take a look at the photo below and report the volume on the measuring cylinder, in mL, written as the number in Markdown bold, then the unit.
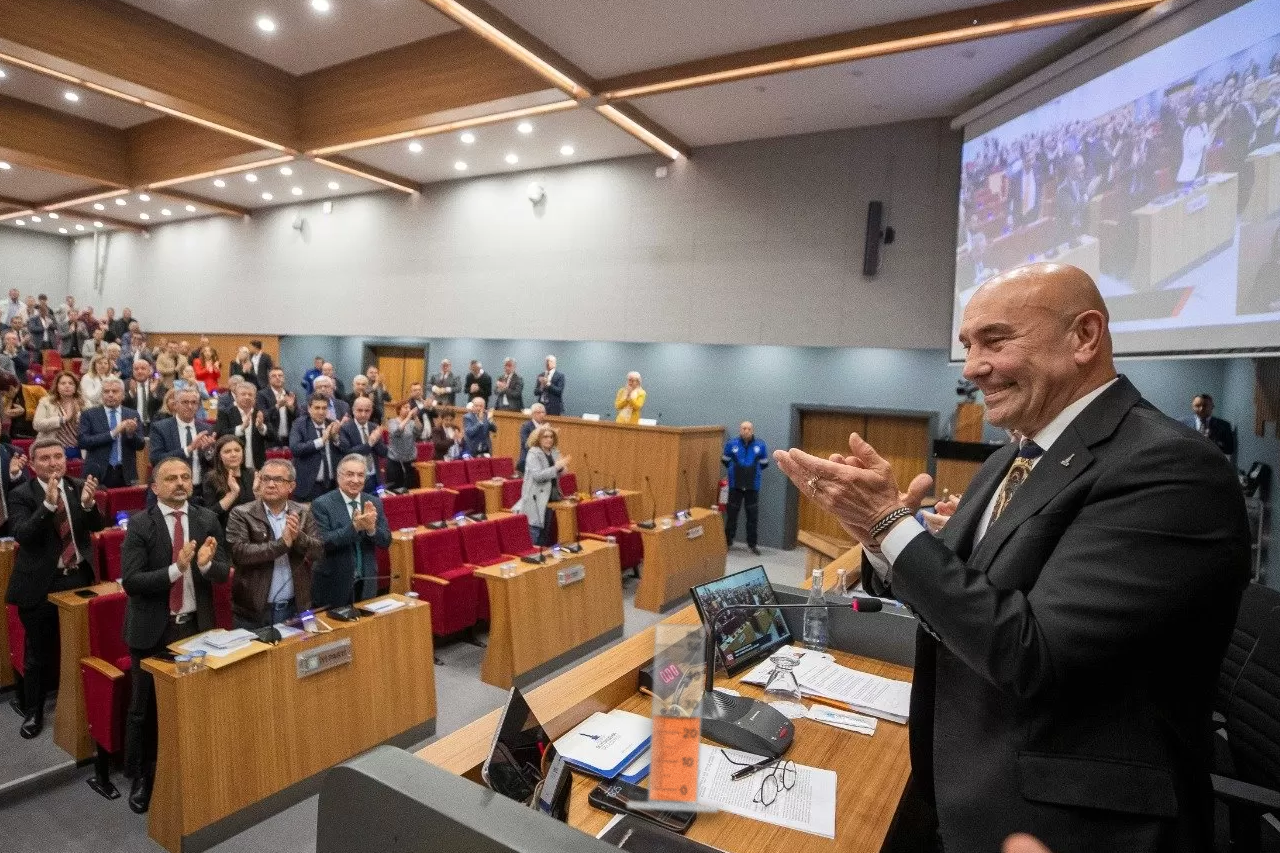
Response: **25** mL
